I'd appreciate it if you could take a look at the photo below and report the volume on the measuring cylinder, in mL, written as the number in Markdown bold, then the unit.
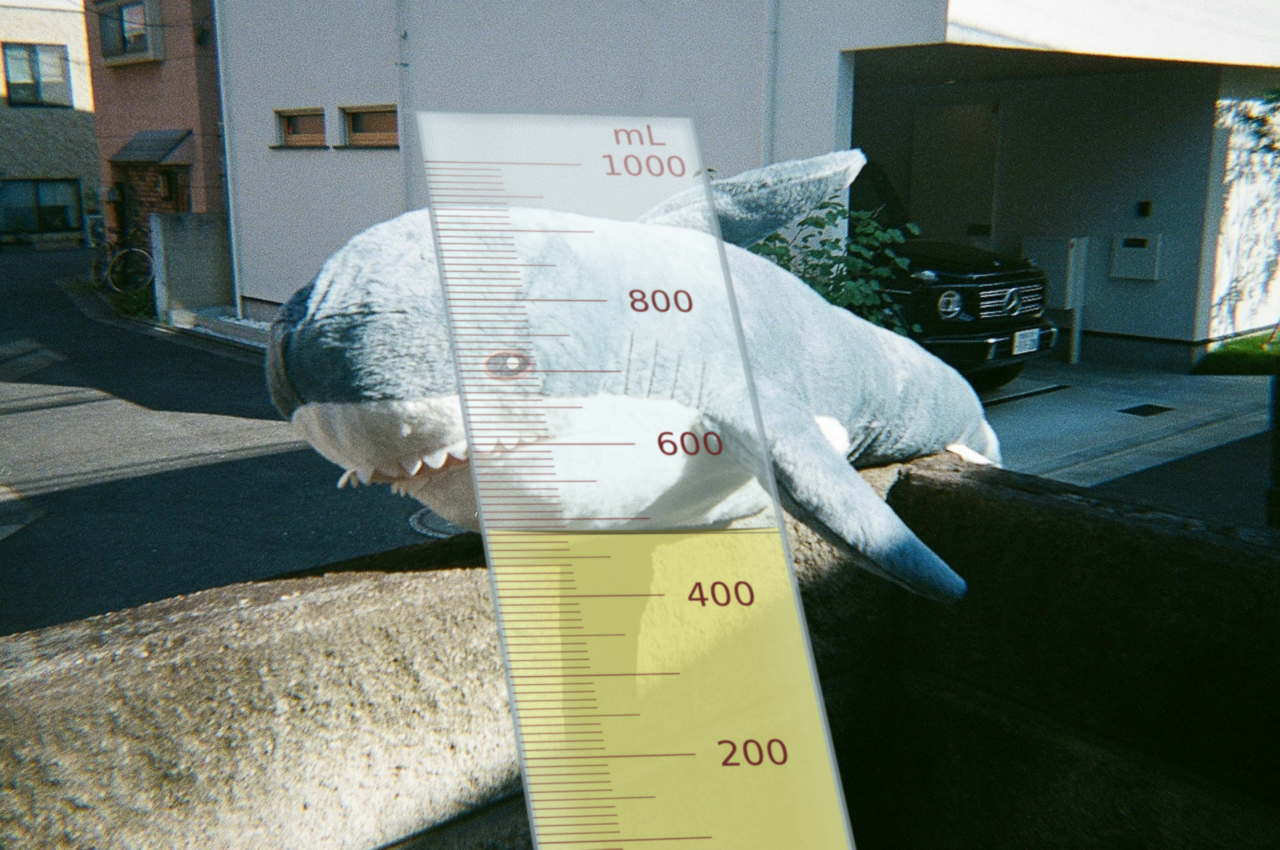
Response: **480** mL
